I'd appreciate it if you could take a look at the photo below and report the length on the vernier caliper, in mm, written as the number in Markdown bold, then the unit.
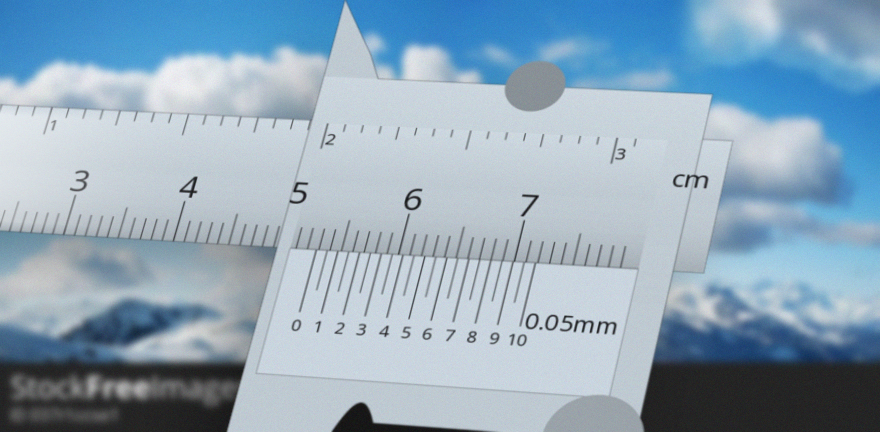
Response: **52.8** mm
